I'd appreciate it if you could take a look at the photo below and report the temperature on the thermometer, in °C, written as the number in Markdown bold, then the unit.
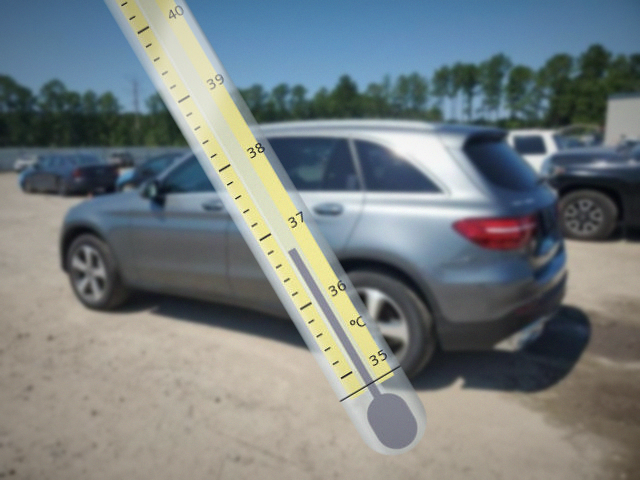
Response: **36.7** °C
